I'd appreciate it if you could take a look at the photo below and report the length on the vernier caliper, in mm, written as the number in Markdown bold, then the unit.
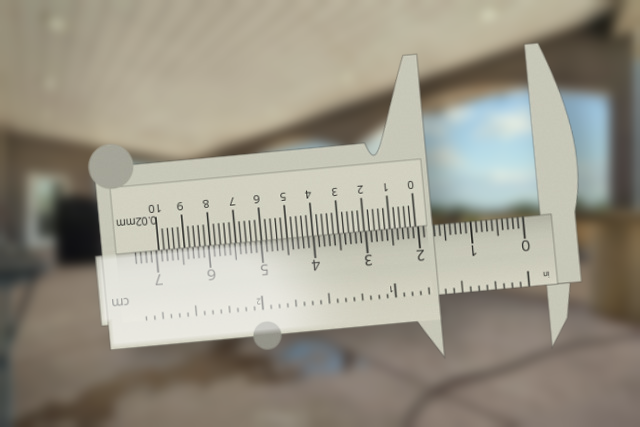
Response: **20.5** mm
